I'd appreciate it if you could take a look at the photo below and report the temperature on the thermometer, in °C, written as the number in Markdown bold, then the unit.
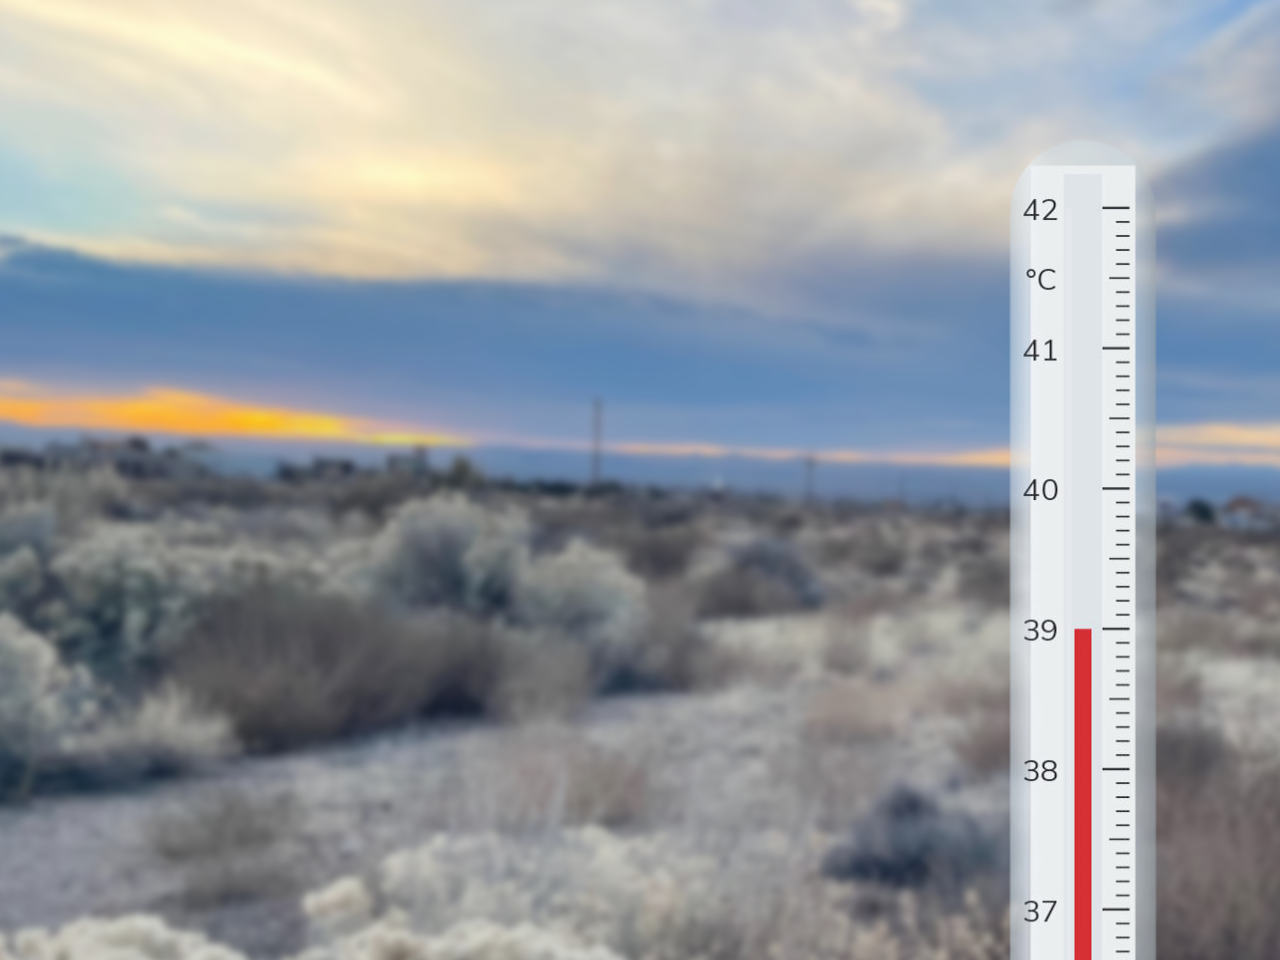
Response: **39** °C
